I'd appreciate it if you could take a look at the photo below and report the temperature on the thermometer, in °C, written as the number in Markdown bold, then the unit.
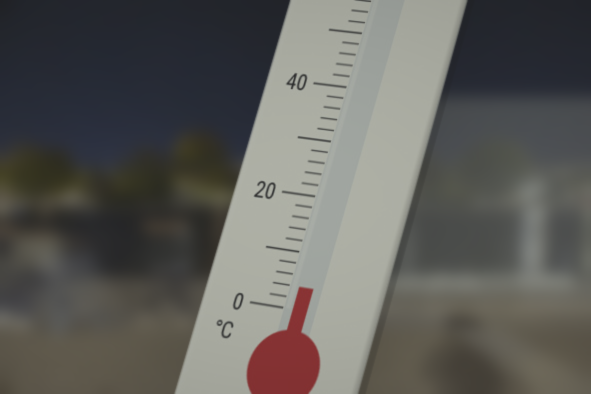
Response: **4** °C
